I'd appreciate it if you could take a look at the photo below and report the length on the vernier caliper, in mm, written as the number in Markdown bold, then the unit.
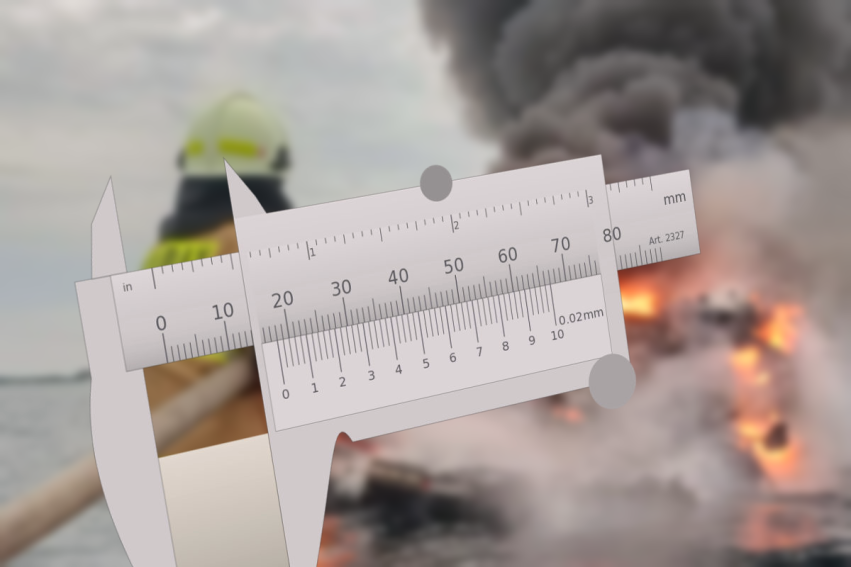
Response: **18.0** mm
